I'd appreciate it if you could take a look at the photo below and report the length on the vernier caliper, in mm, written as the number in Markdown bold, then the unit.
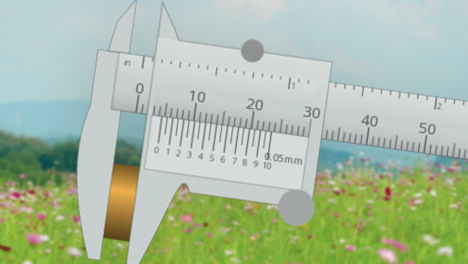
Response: **4.5** mm
